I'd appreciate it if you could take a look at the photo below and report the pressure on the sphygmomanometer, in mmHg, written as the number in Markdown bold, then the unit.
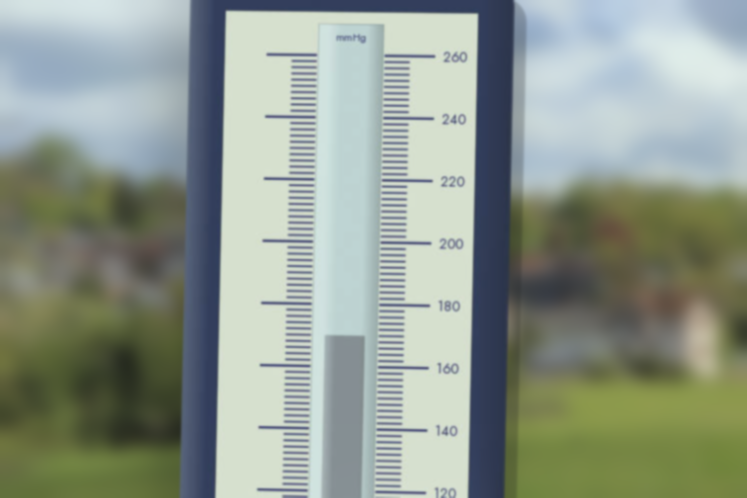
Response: **170** mmHg
